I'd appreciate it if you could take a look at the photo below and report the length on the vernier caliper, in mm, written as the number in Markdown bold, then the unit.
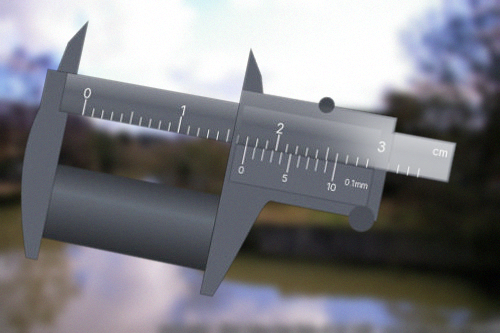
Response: **17.0** mm
